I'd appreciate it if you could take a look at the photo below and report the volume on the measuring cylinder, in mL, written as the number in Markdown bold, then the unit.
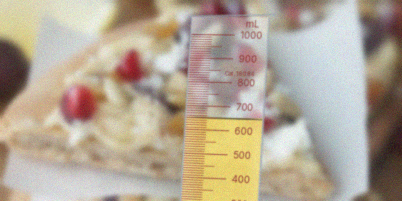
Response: **650** mL
